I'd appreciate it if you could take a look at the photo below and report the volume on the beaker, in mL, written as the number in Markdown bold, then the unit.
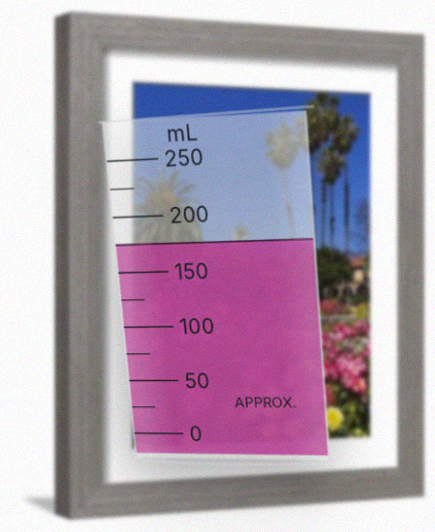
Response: **175** mL
